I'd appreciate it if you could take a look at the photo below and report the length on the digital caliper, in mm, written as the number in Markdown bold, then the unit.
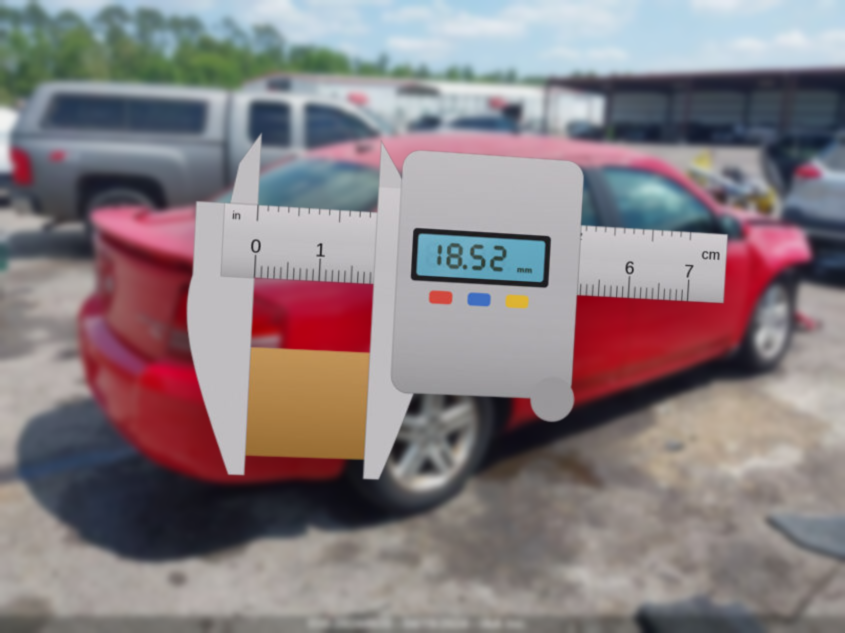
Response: **18.52** mm
